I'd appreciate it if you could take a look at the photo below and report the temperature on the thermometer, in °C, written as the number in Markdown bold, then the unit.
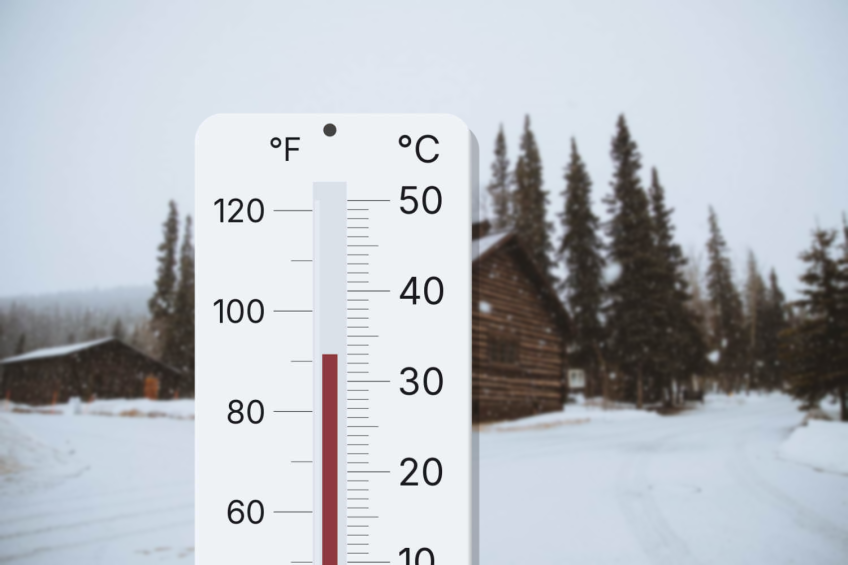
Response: **33** °C
